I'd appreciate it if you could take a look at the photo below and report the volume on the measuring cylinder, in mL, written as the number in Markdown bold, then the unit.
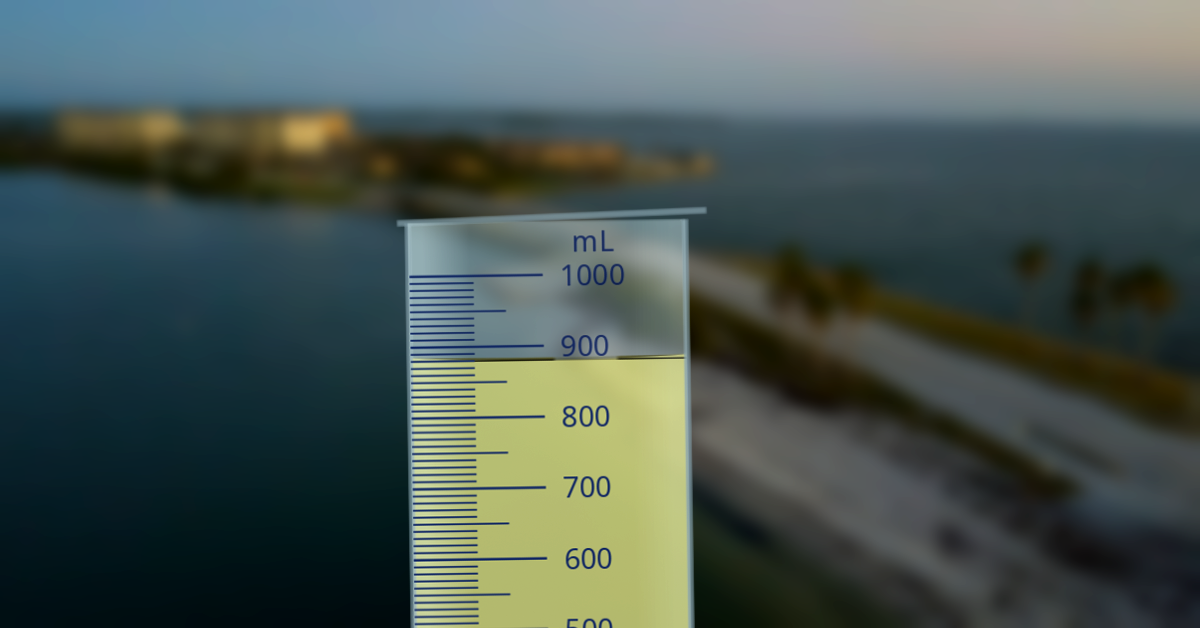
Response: **880** mL
